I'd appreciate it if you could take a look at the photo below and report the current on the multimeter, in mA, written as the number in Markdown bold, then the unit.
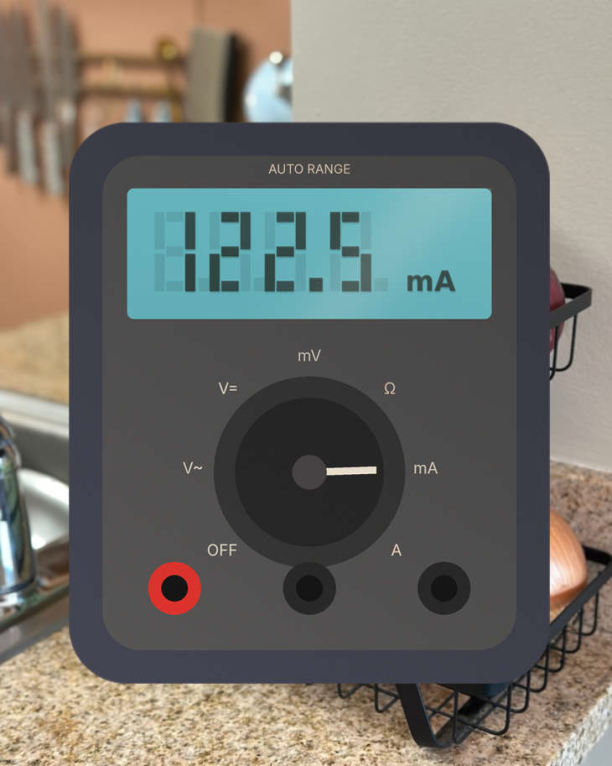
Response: **122.5** mA
